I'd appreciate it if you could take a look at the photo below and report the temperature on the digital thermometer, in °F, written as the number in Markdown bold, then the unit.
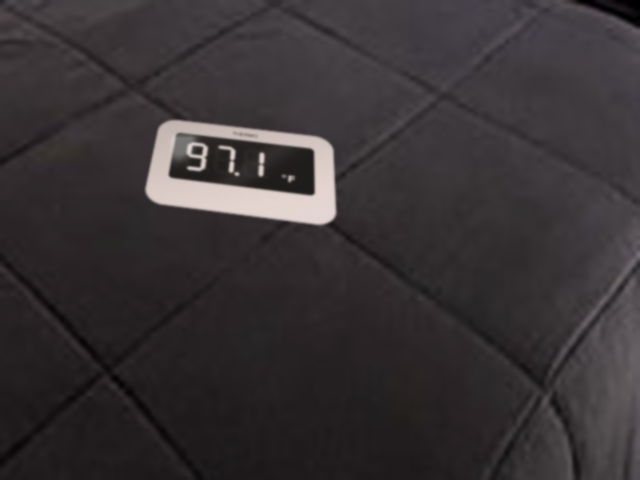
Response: **97.1** °F
